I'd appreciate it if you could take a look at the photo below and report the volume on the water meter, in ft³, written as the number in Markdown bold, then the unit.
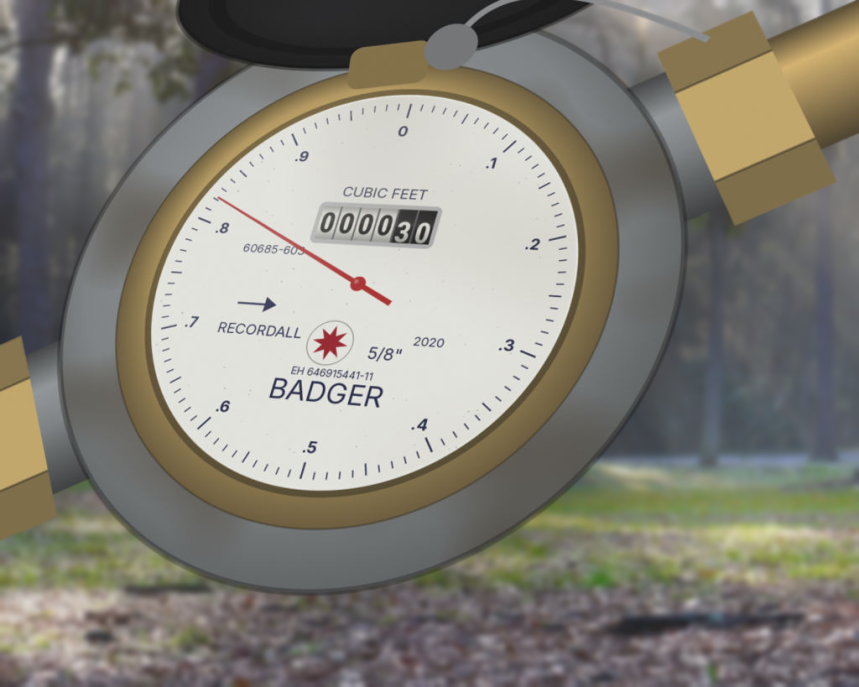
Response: **29.82** ft³
